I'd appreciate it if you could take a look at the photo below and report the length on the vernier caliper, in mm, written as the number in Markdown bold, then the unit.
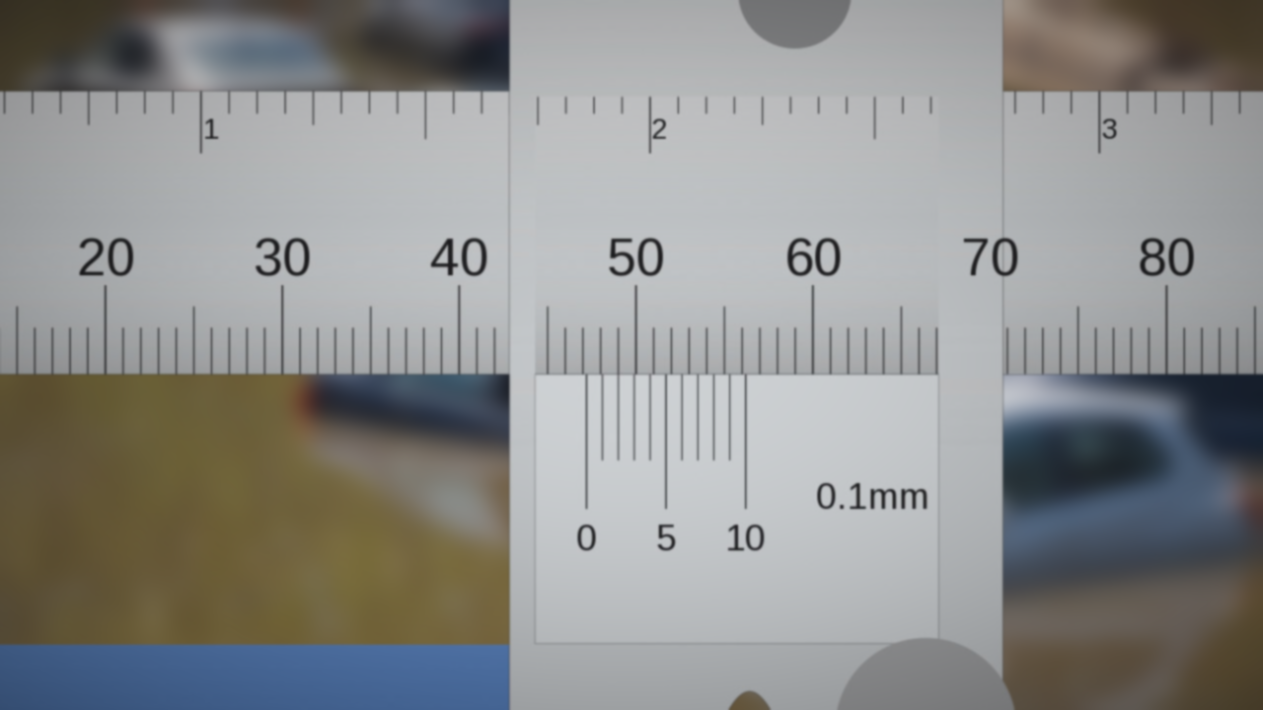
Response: **47.2** mm
